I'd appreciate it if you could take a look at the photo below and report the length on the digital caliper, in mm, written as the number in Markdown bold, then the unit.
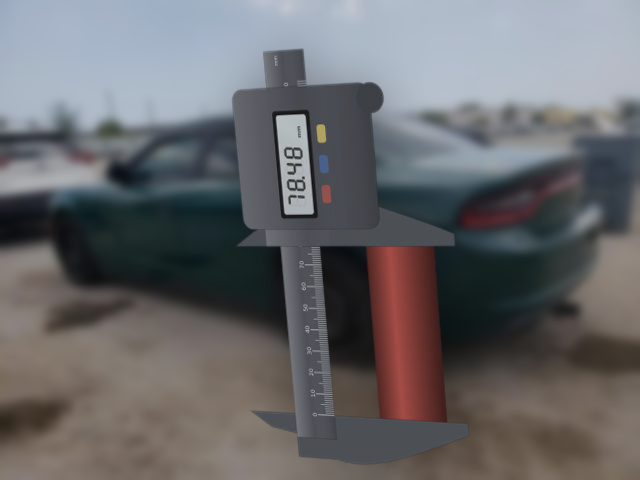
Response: **78.48** mm
